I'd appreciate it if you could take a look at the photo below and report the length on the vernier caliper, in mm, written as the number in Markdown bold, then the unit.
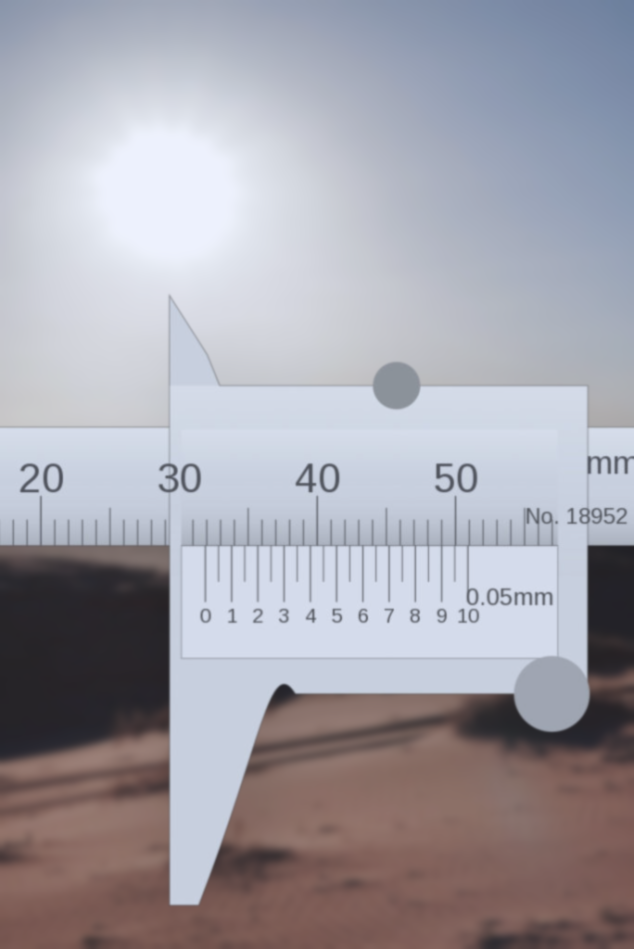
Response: **31.9** mm
